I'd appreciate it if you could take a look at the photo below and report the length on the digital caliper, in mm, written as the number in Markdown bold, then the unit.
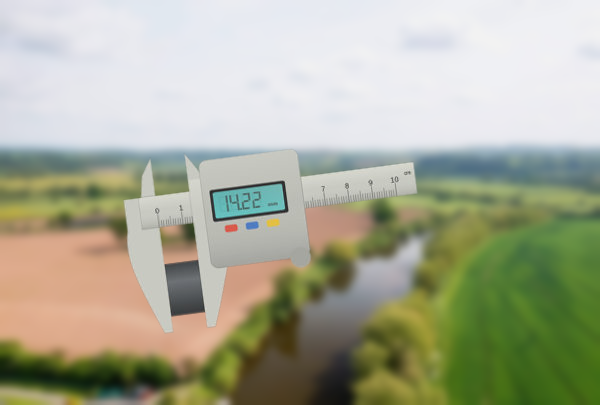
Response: **14.22** mm
